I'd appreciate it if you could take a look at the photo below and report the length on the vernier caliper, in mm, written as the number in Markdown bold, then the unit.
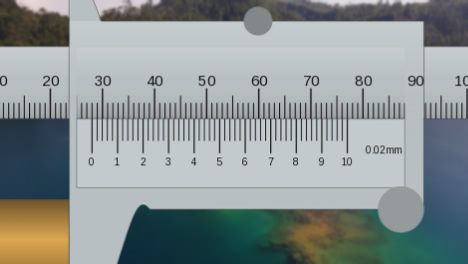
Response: **28.0** mm
